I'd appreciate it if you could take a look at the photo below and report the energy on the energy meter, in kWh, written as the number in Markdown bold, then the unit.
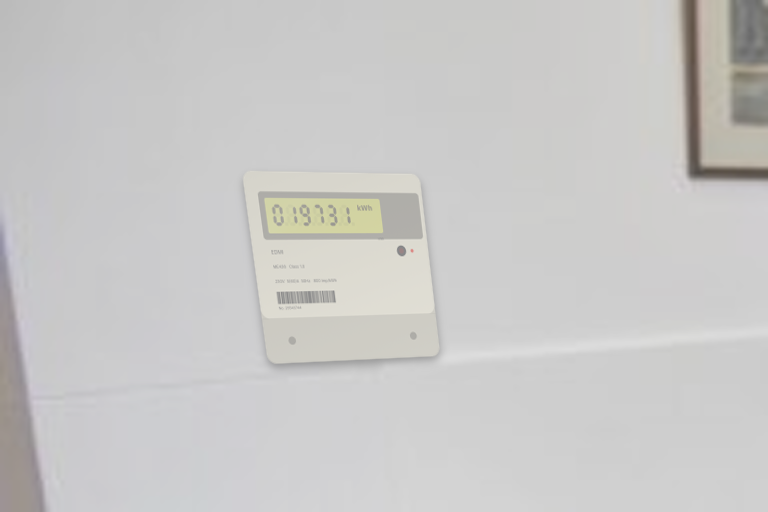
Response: **19731** kWh
